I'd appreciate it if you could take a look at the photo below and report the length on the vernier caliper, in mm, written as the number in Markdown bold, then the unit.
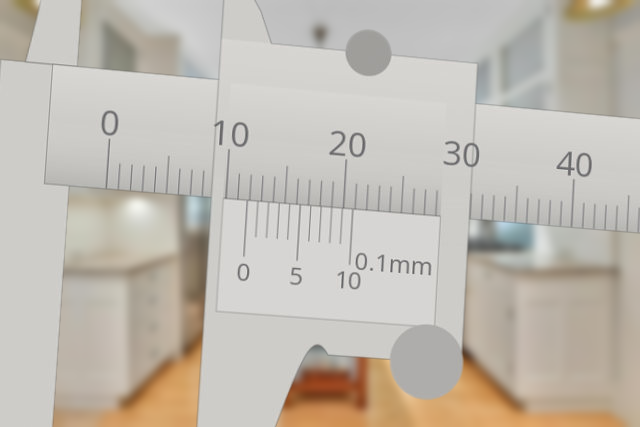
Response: **11.8** mm
